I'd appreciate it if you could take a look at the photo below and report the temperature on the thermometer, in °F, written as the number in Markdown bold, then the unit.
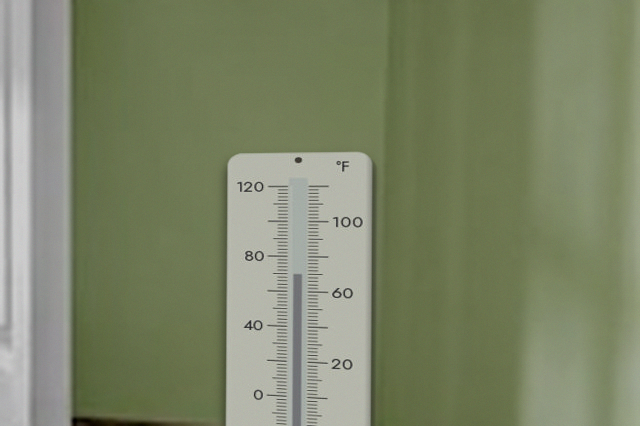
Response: **70** °F
